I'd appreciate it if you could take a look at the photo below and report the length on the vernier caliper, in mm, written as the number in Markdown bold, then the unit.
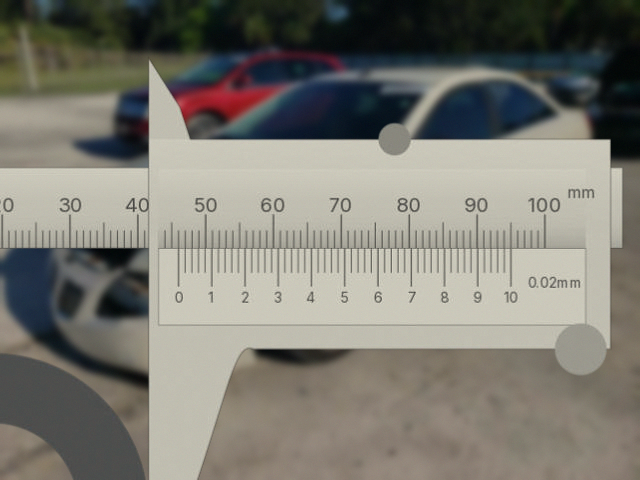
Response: **46.0** mm
